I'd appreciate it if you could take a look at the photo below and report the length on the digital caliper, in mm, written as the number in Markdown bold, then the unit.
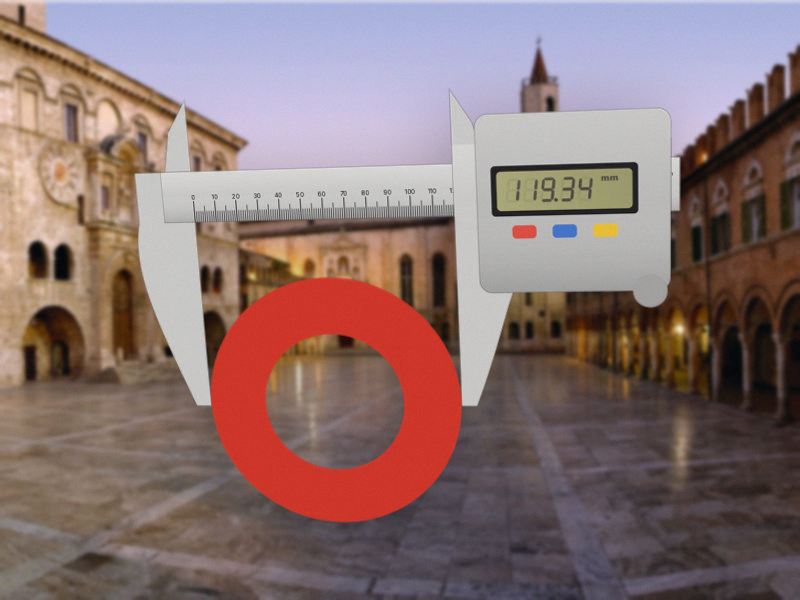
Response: **119.34** mm
